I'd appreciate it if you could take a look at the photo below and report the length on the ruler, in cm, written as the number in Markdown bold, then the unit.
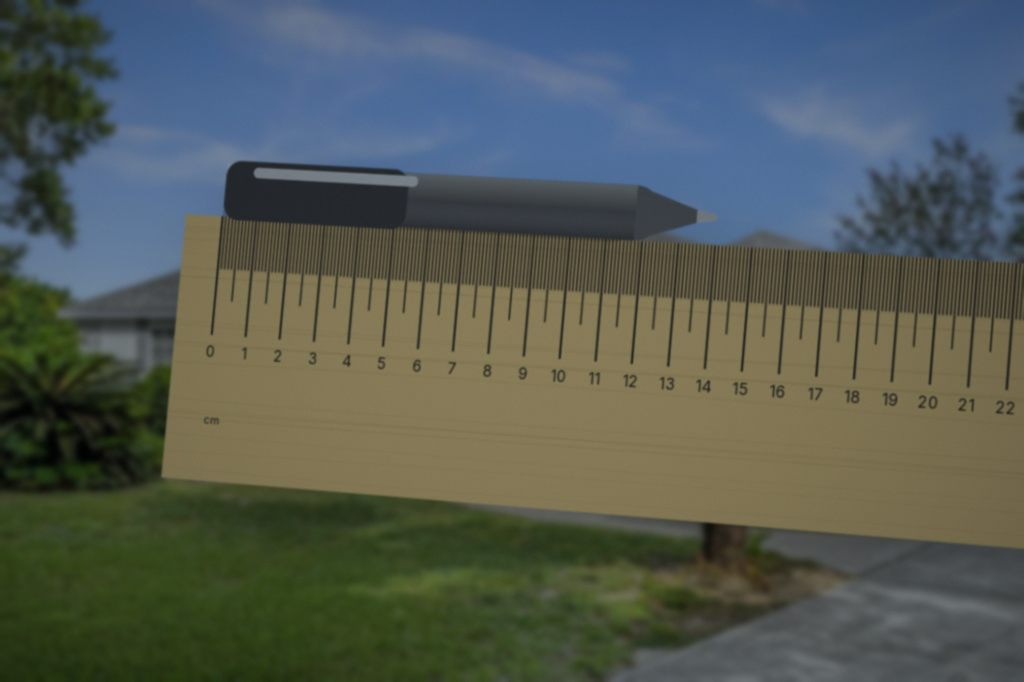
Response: **14** cm
